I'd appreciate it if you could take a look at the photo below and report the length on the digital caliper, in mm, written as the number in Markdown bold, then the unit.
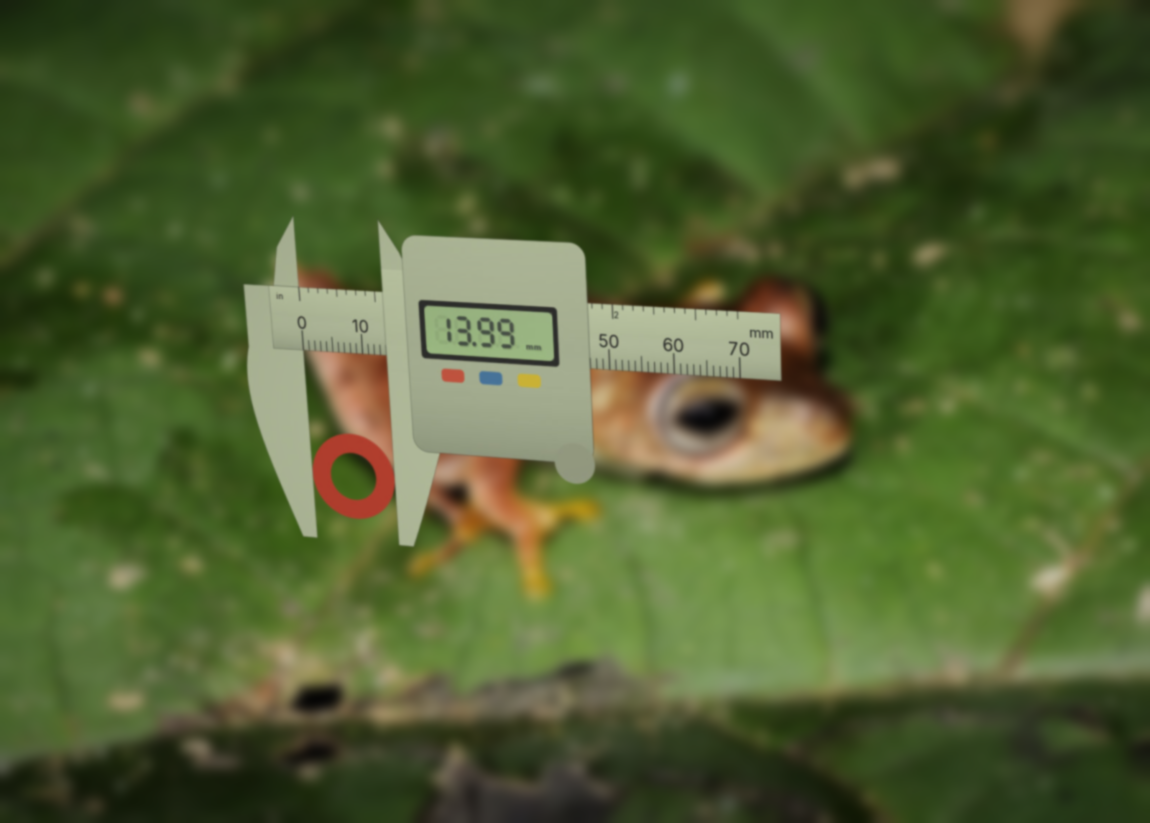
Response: **13.99** mm
